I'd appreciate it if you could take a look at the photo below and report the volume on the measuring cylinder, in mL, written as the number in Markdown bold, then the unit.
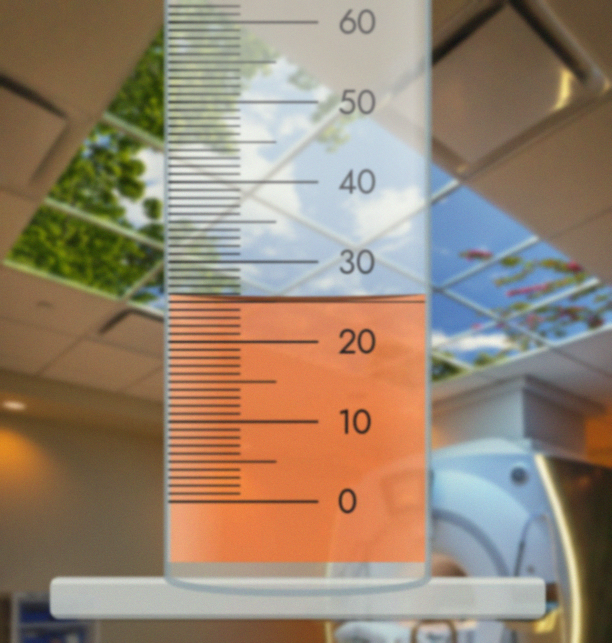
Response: **25** mL
